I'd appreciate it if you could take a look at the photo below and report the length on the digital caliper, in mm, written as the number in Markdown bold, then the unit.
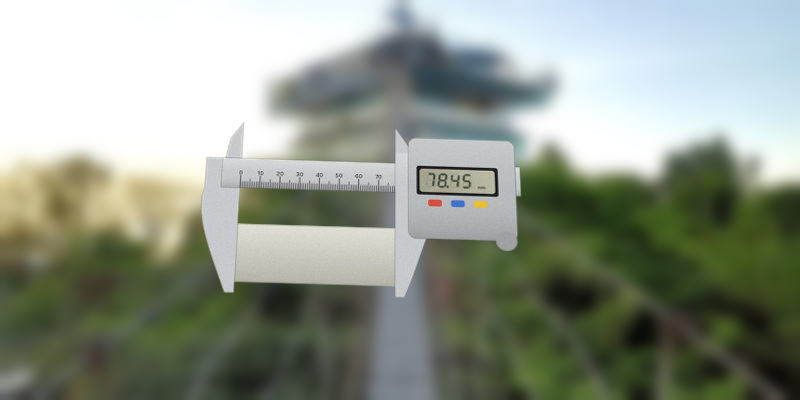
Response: **78.45** mm
